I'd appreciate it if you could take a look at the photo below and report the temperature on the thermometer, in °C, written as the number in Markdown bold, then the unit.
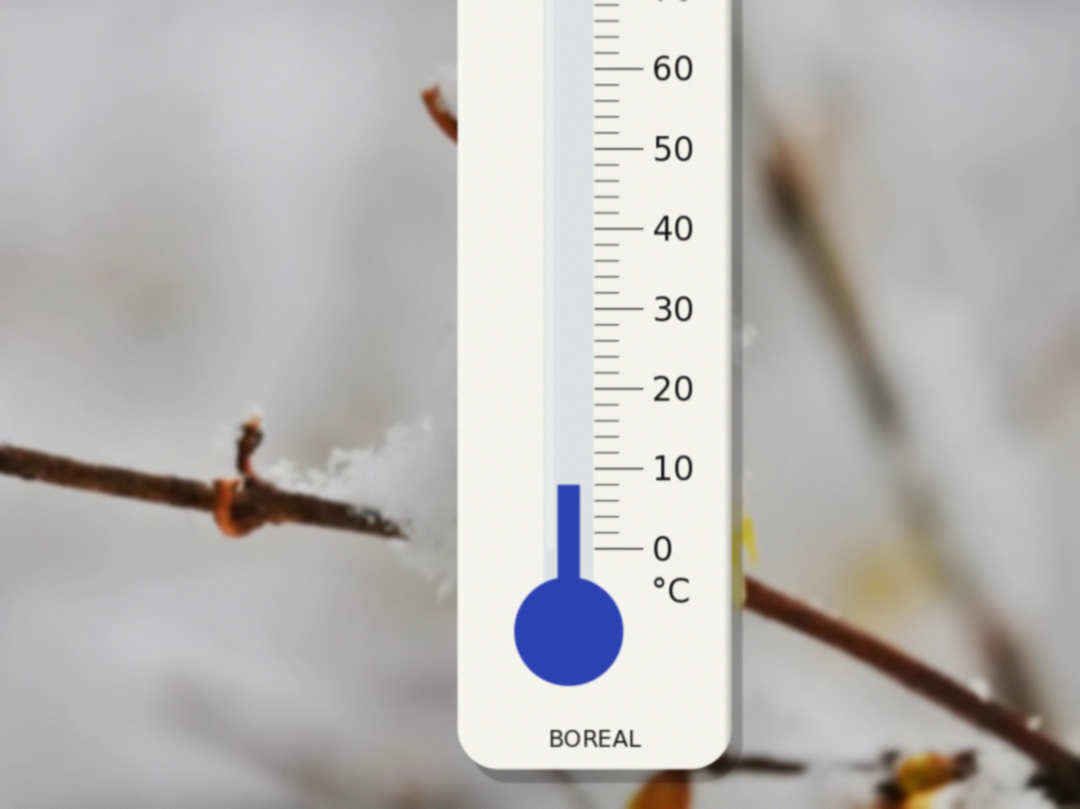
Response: **8** °C
